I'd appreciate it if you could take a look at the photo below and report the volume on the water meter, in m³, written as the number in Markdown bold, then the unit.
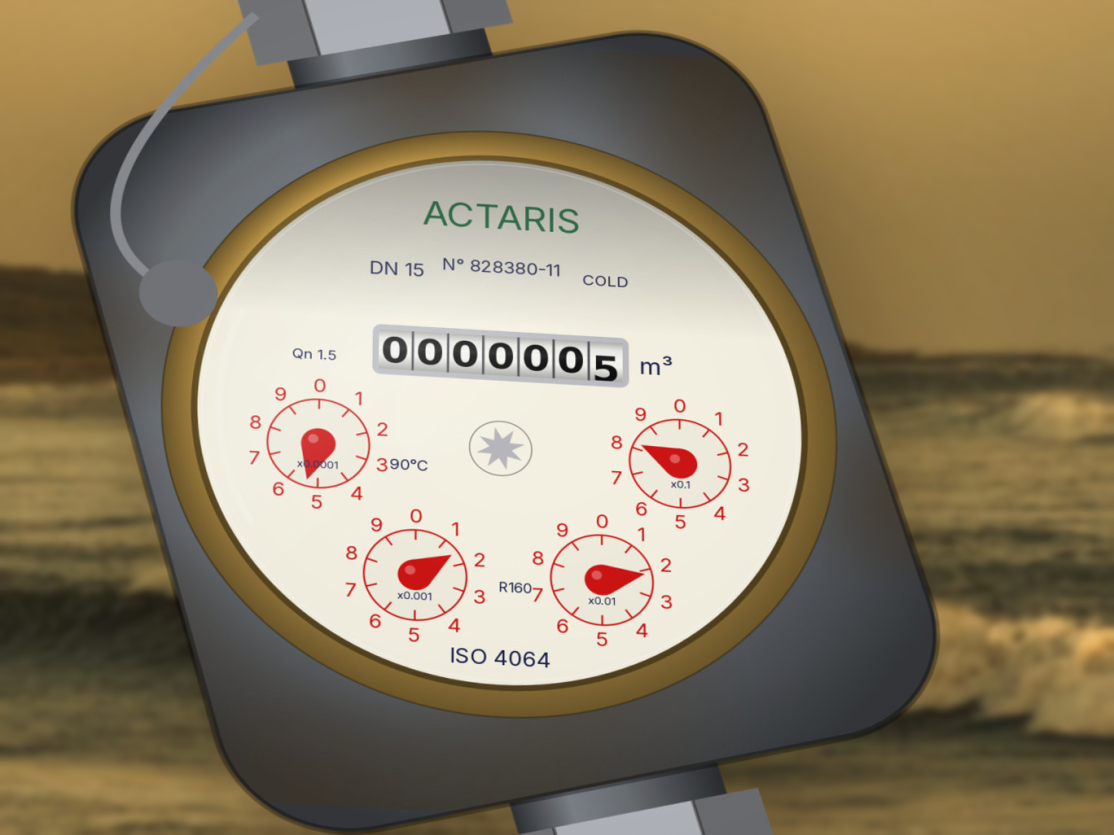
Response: **4.8215** m³
